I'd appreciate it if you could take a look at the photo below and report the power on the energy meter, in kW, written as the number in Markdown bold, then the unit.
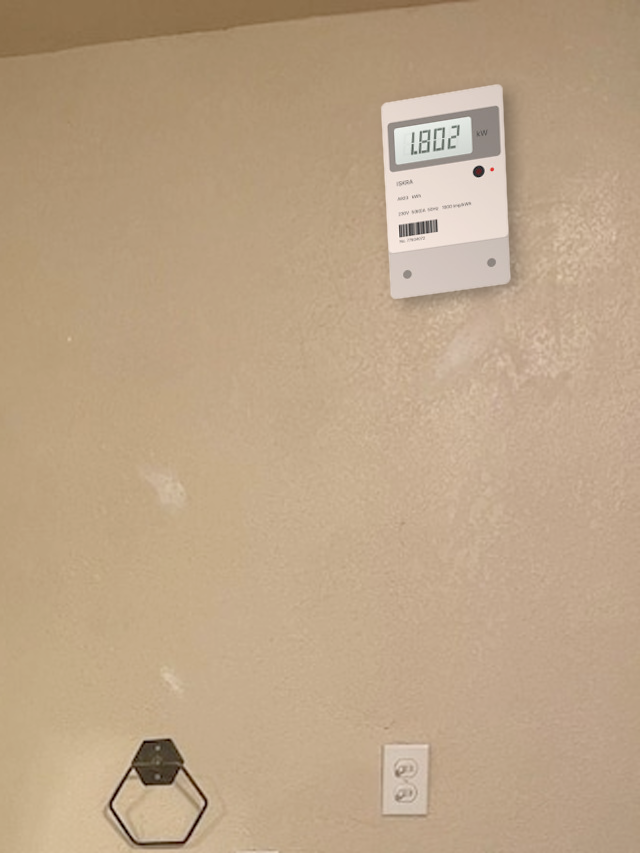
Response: **1.802** kW
